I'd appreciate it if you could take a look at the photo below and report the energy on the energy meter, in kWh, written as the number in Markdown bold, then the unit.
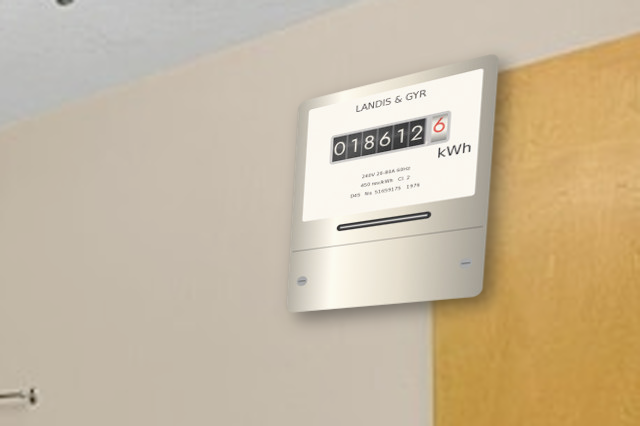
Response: **18612.6** kWh
